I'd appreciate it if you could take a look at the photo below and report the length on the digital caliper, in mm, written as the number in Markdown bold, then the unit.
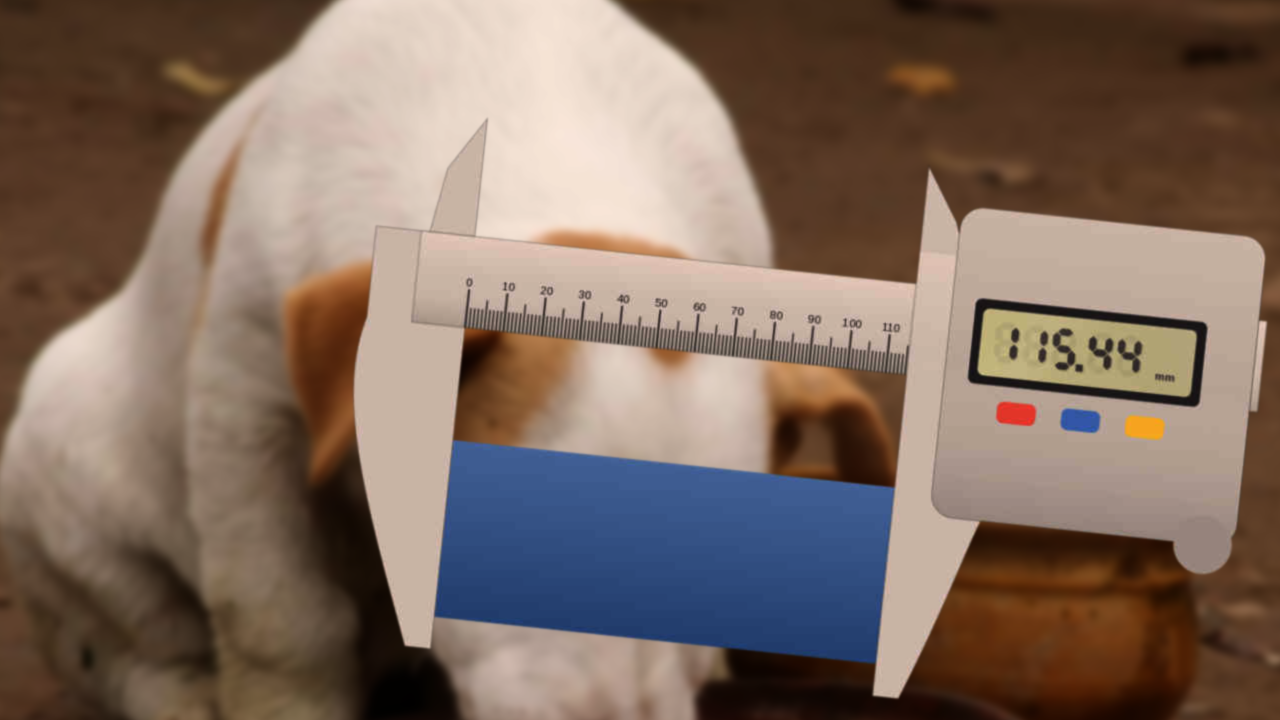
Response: **115.44** mm
